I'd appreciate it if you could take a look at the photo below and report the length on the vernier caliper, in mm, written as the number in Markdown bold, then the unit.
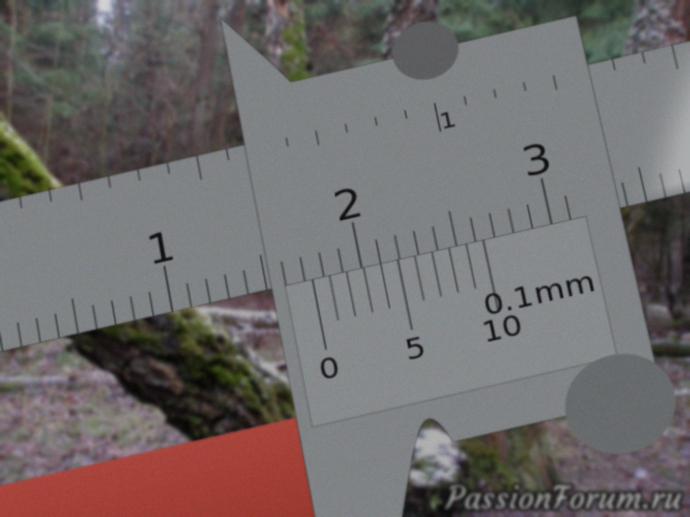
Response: **17.4** mm
